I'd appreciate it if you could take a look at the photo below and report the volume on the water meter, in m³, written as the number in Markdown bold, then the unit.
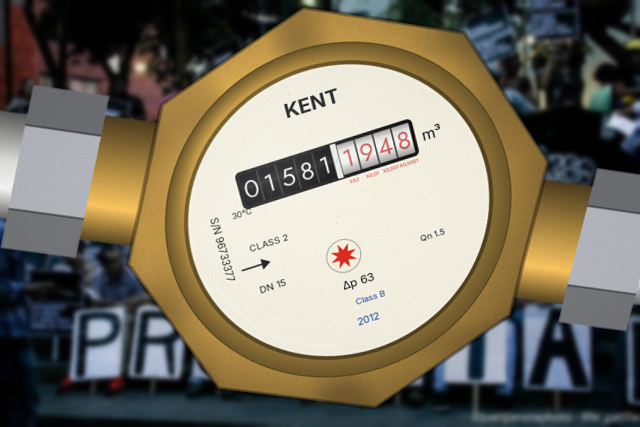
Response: **1581.1948** m³
